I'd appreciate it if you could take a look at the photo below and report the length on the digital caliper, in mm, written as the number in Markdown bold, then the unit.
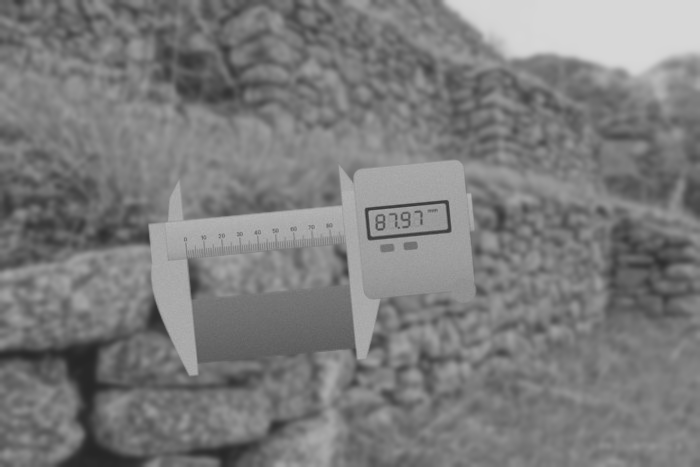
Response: **87.97** mm
